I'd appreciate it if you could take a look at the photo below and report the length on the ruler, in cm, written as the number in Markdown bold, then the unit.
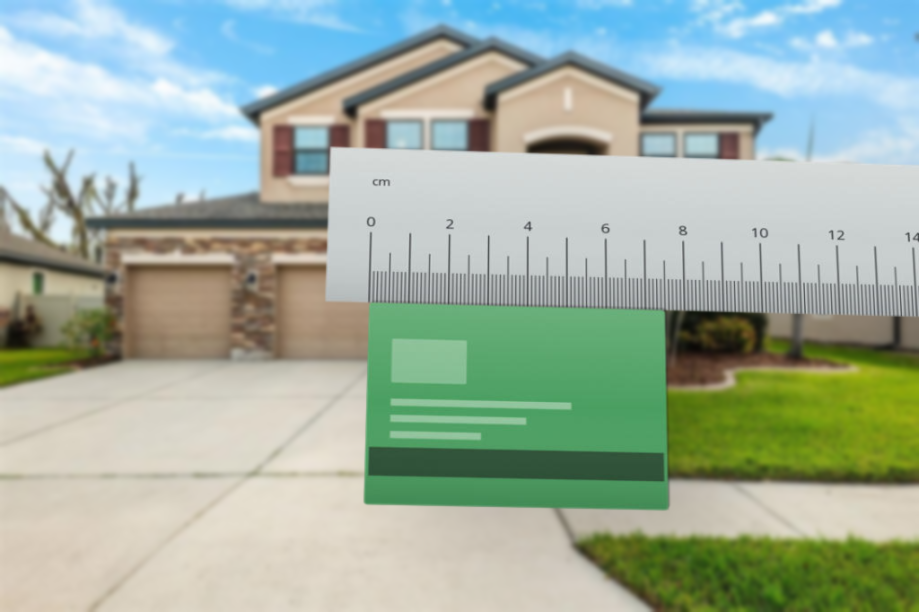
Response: **7.5** cm
